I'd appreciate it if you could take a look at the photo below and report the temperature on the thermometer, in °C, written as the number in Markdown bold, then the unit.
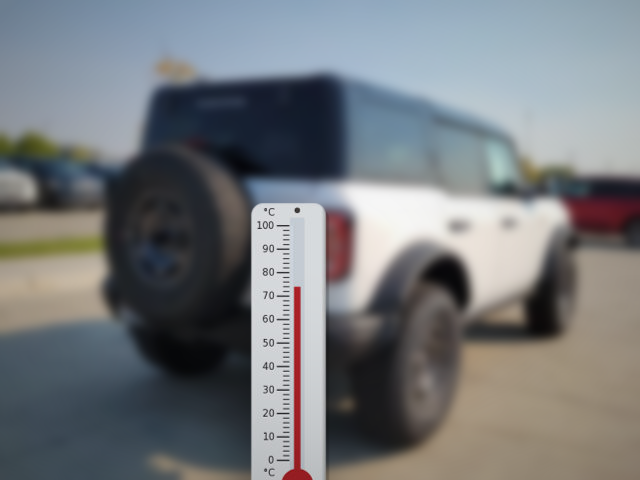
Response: **74** °C
